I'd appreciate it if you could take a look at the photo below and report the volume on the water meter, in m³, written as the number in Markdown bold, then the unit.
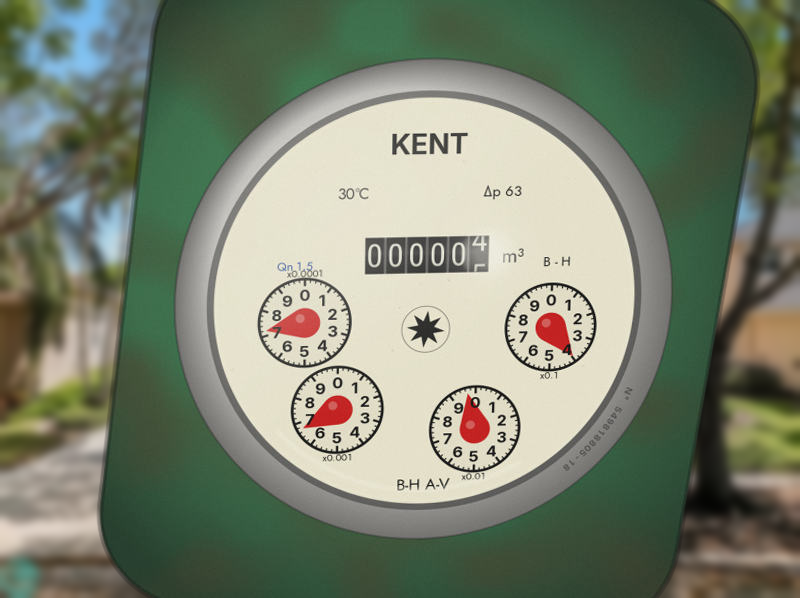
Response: **4.3967** m³
